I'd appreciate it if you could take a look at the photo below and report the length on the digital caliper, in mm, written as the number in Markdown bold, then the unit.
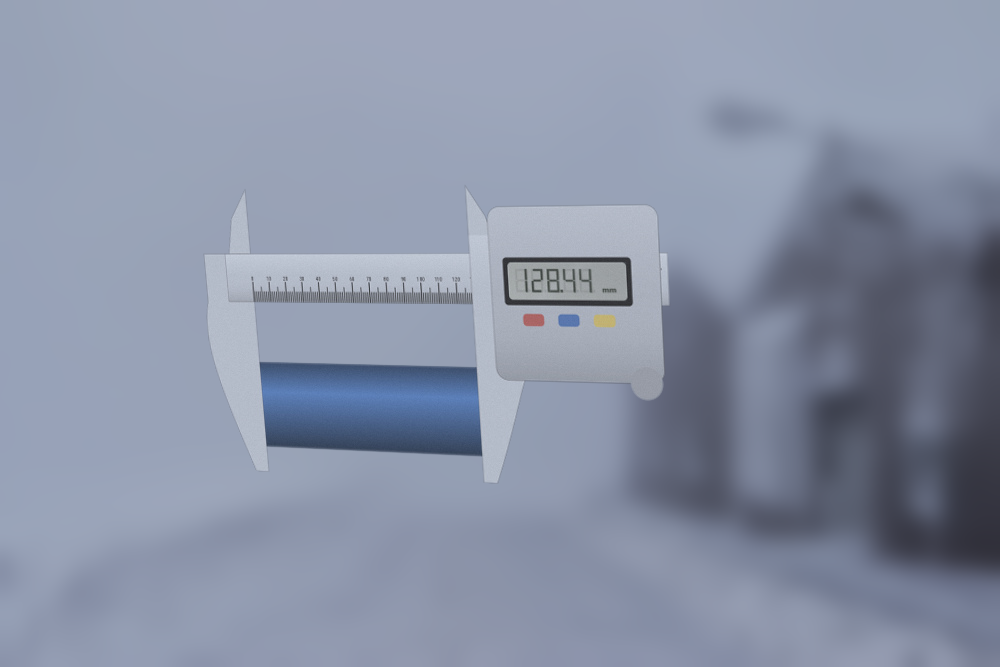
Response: **128.44** mm
